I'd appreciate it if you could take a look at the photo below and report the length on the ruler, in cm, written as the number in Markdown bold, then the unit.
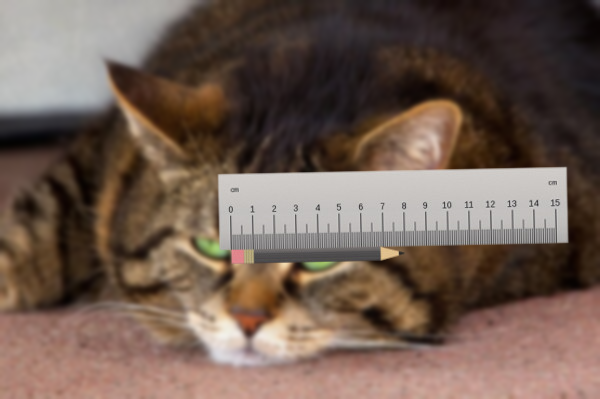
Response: **8** cm
